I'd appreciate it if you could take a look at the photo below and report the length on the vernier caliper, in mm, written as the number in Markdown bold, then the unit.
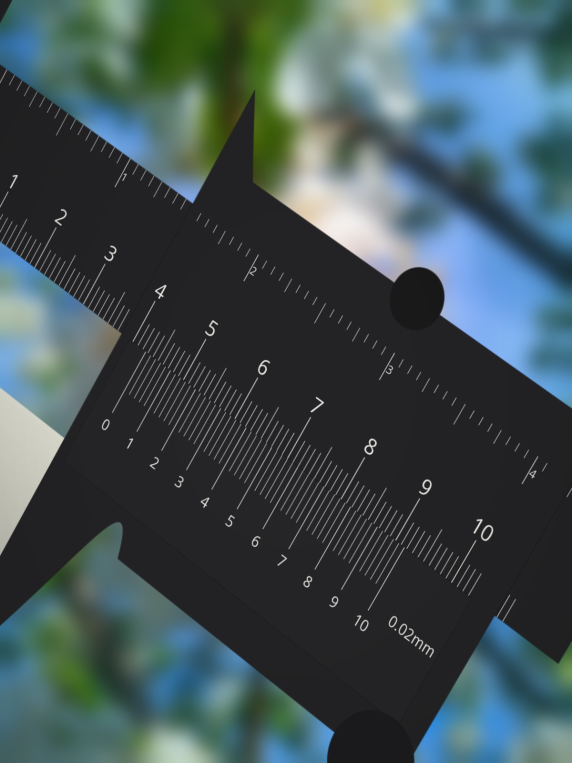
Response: **42.6** mm
